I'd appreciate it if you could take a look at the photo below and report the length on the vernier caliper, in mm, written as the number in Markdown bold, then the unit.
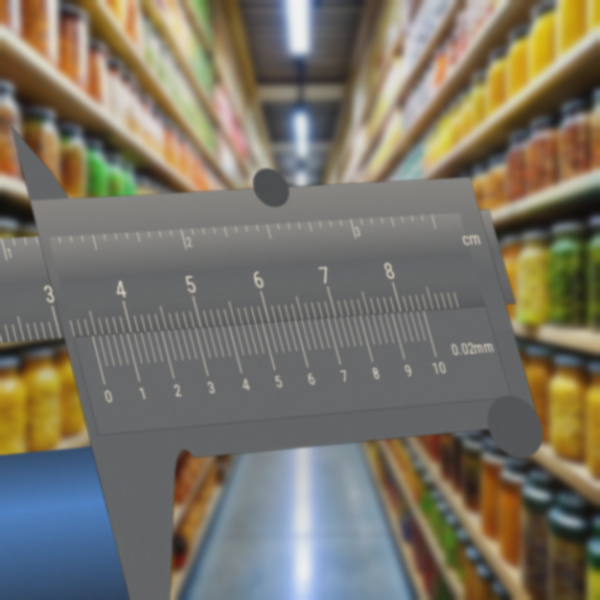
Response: **34.5** mm
